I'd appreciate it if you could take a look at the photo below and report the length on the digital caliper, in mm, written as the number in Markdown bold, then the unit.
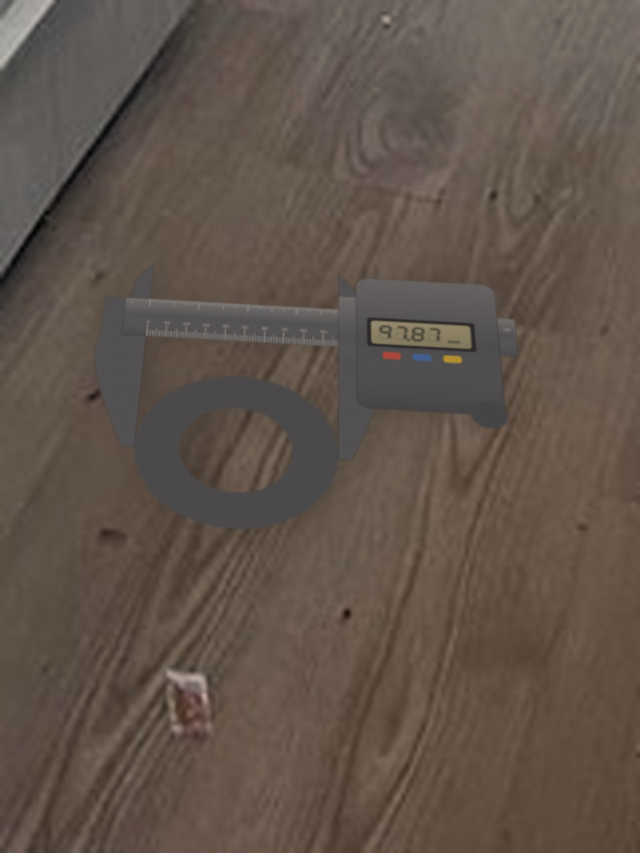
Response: **97.87** mm
